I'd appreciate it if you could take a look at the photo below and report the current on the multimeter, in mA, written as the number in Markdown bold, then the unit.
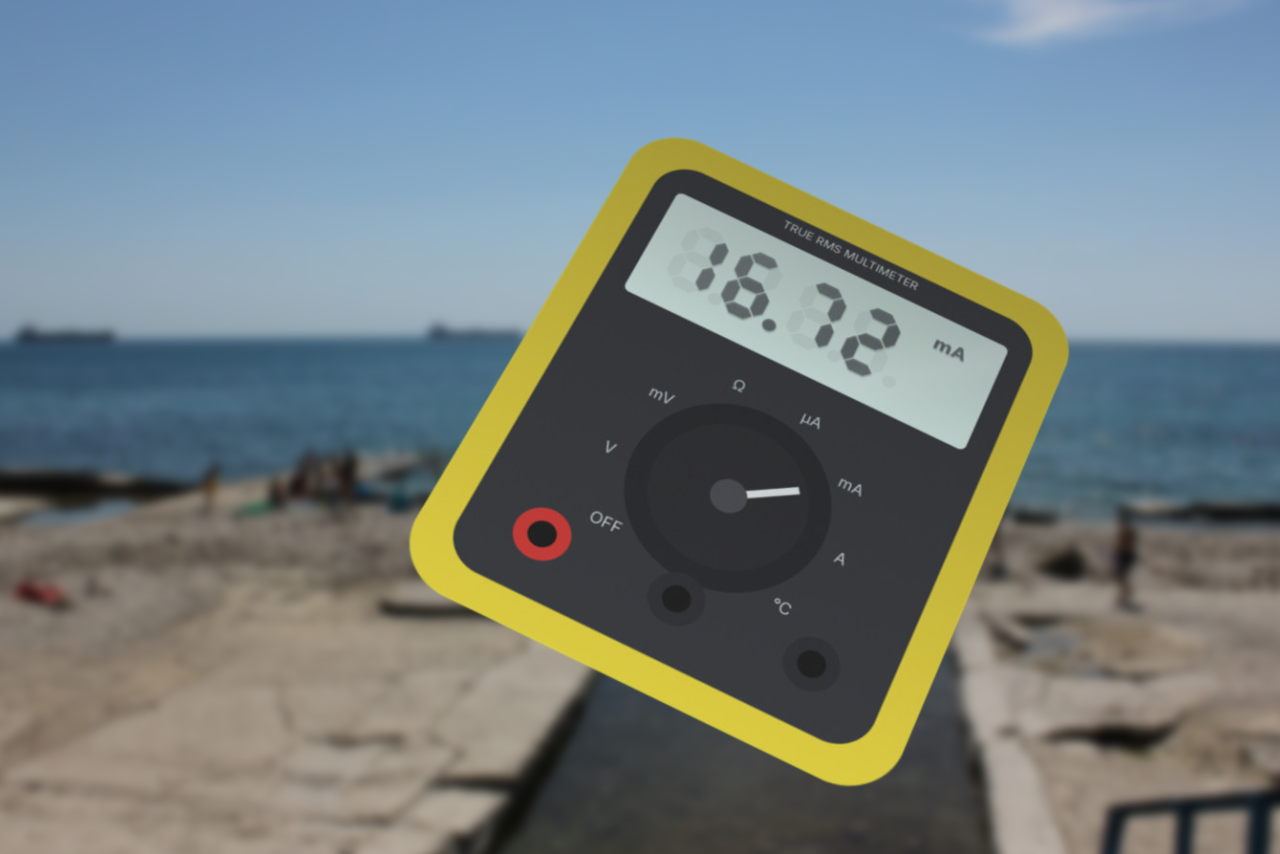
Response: **16.72** mA
